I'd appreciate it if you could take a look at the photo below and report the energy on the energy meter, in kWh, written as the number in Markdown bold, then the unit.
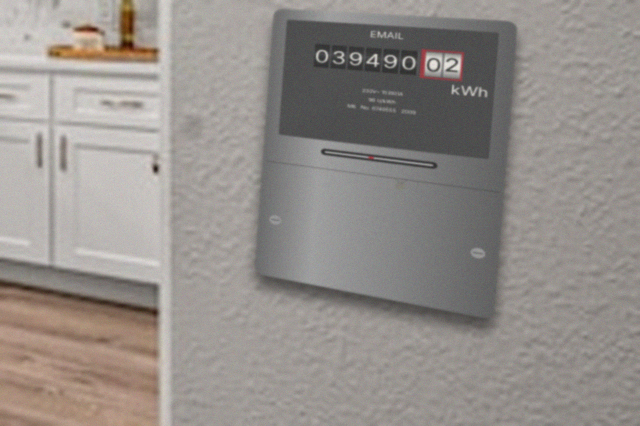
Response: **39490.02** kWh
